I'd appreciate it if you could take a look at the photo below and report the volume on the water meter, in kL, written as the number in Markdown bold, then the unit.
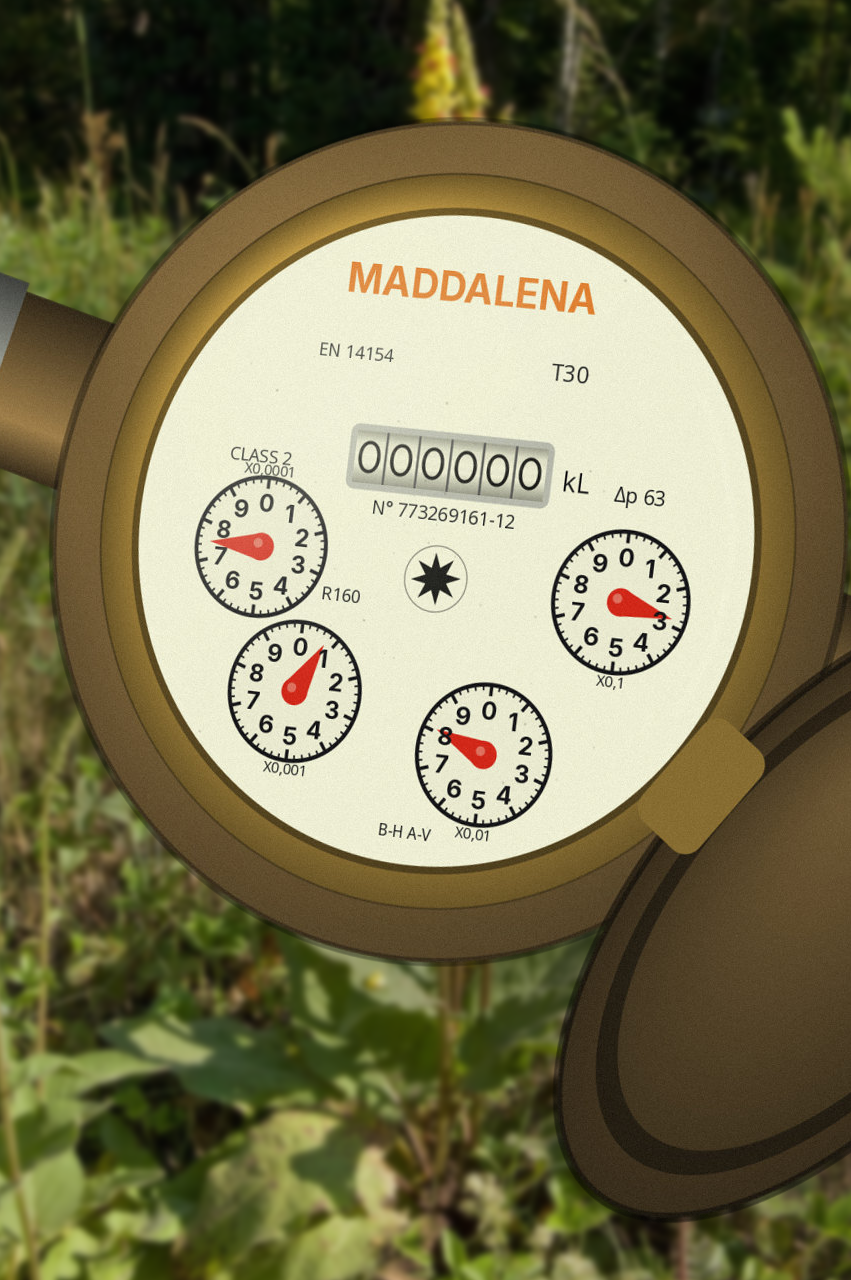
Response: **0.2807** kL
